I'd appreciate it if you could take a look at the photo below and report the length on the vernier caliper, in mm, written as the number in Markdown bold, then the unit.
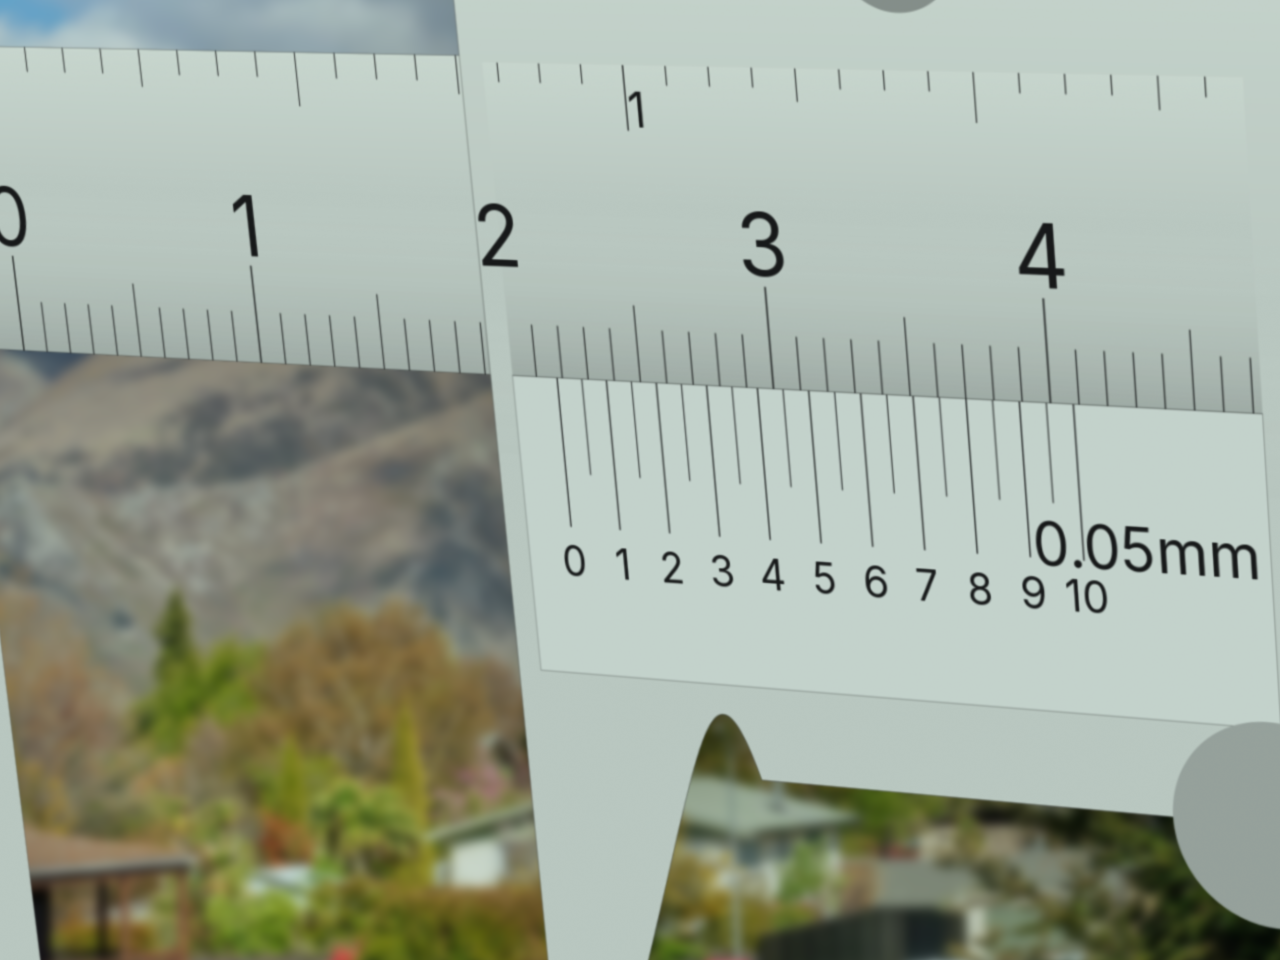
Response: **21.8** mm
